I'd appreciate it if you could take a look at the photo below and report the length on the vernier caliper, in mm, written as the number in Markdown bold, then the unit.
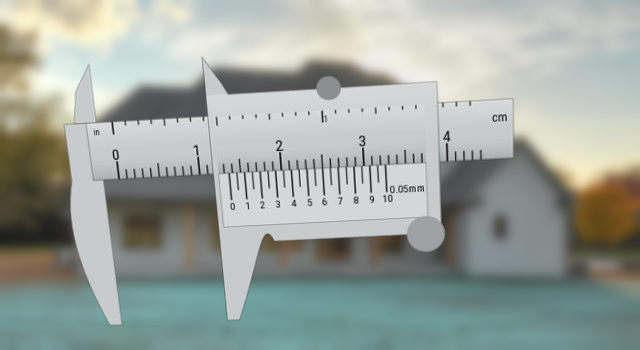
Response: **13.6** mm
